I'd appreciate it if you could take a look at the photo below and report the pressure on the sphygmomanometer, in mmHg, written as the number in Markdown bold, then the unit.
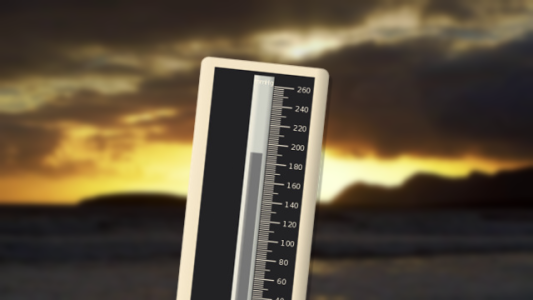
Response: **190** mmHg
